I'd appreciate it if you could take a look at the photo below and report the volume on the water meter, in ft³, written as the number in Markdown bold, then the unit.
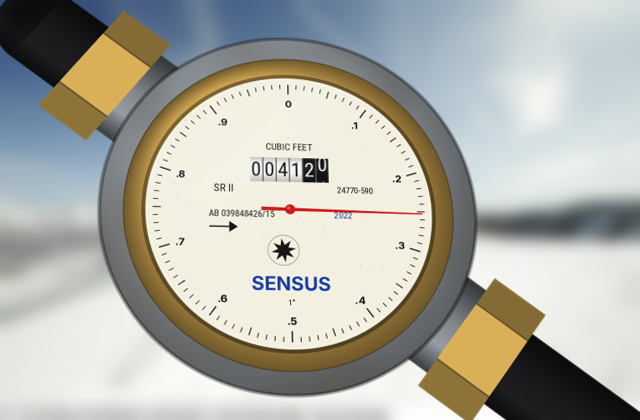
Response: **4120.25** ft³
